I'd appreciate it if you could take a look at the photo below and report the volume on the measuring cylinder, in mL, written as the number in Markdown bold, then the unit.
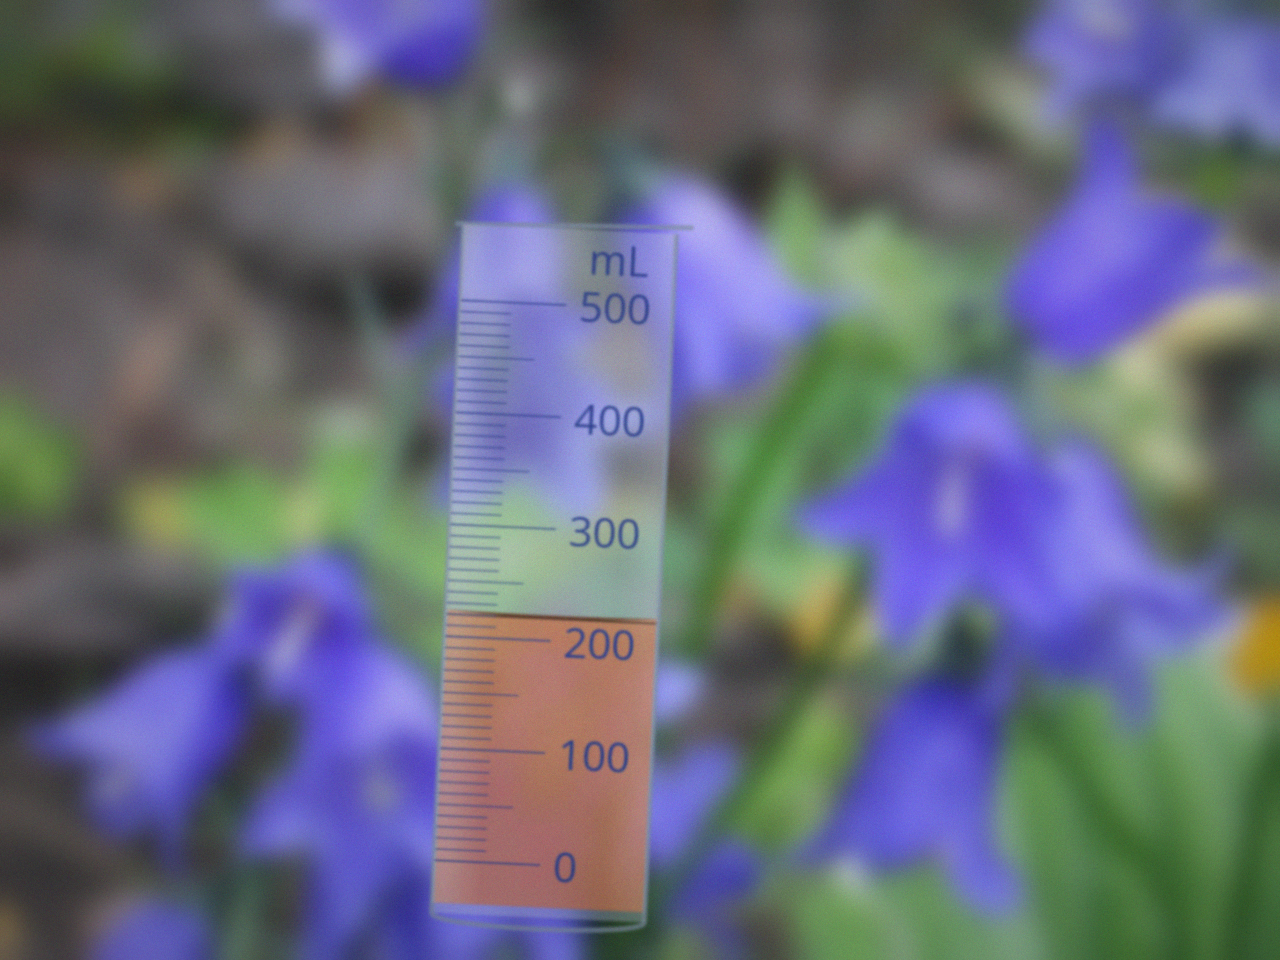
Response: **220** mL
